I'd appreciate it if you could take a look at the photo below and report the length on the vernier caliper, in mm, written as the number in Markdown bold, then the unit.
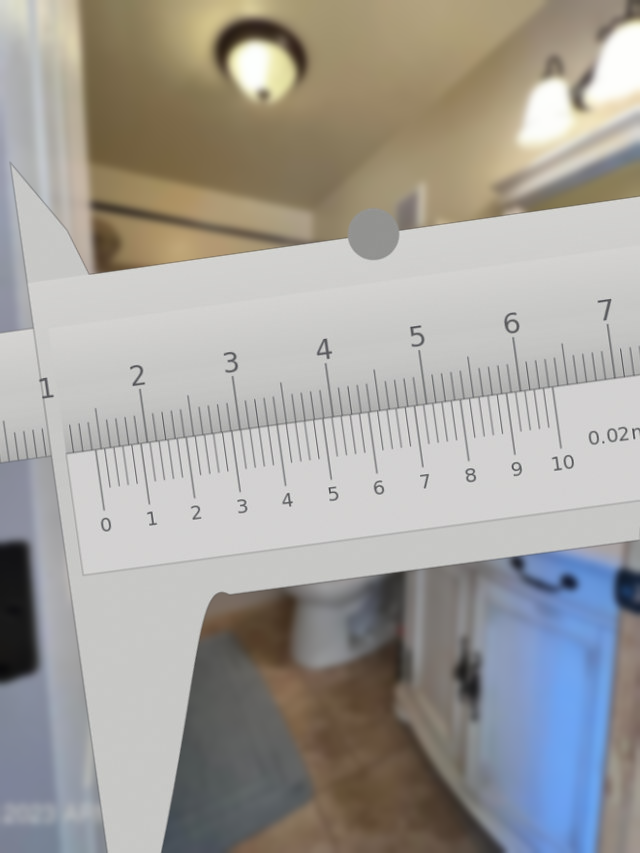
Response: **14.4** mm
